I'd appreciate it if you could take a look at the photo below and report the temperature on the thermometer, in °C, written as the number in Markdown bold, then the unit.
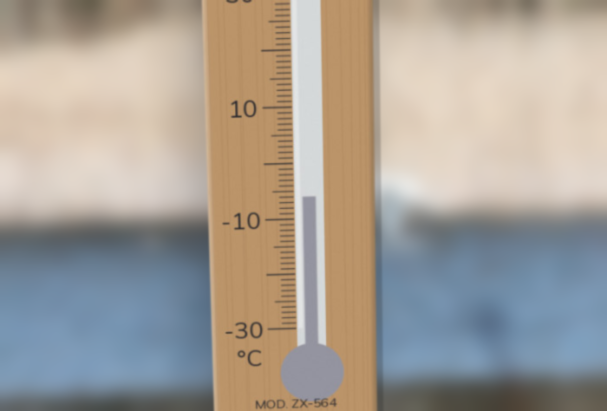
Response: **-6** °C
